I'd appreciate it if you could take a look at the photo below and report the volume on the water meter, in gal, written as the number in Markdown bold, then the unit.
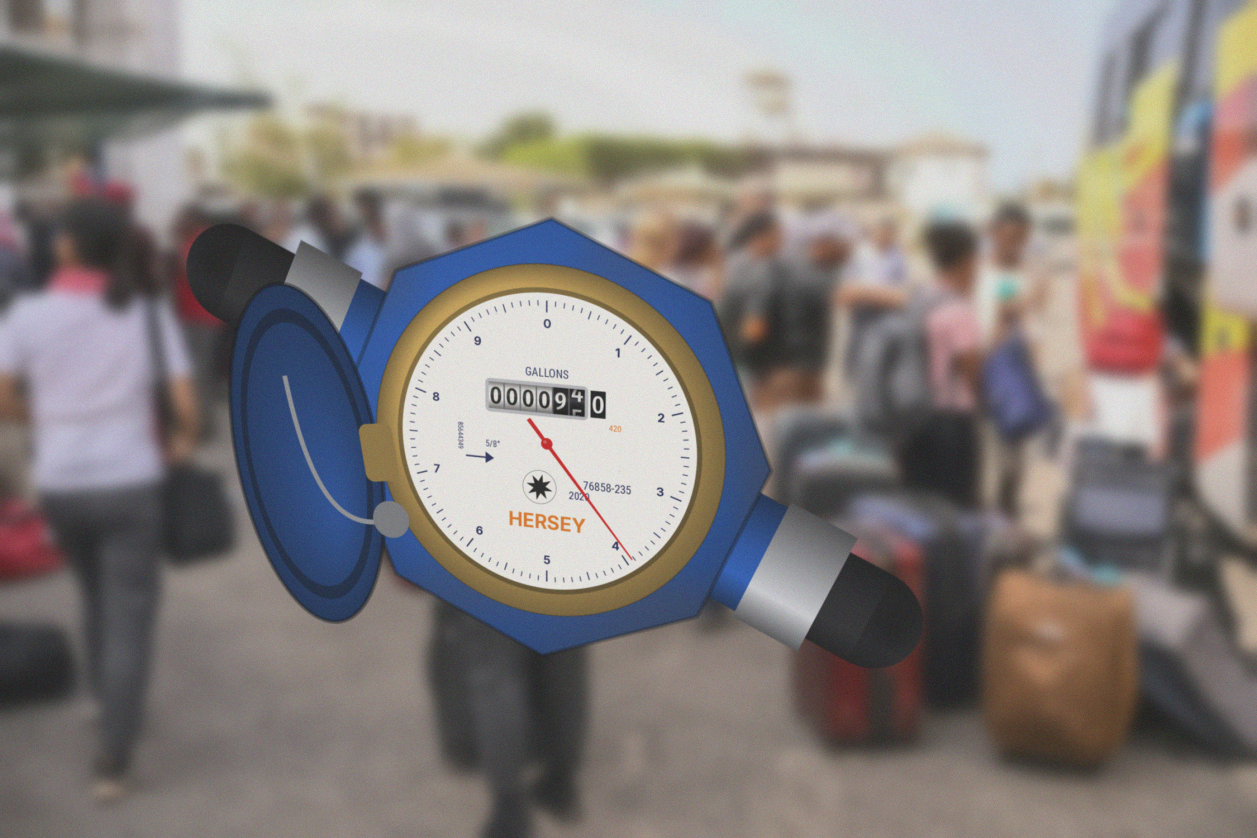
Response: **943.9** gal
